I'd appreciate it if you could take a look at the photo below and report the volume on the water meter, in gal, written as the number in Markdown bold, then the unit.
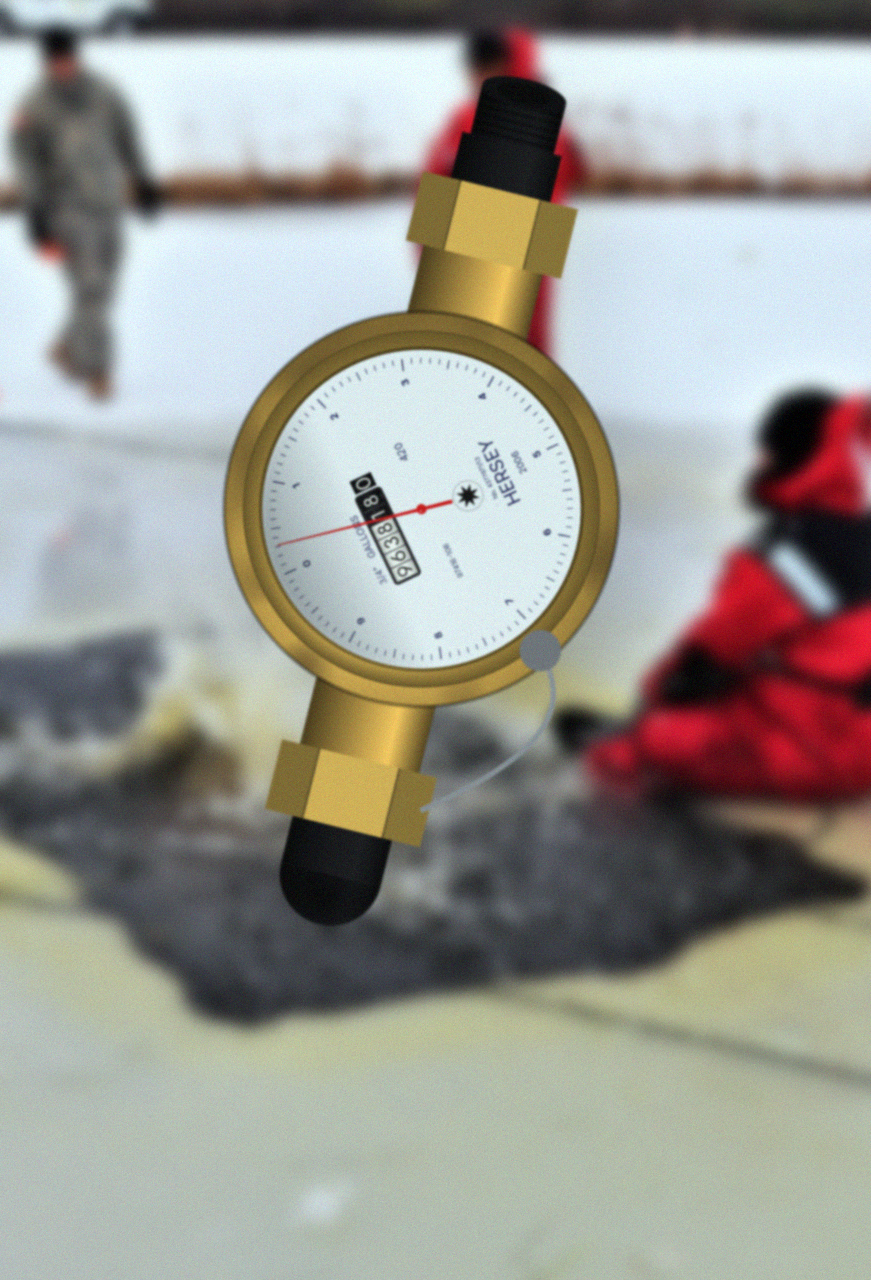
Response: **9638180.3** gal
